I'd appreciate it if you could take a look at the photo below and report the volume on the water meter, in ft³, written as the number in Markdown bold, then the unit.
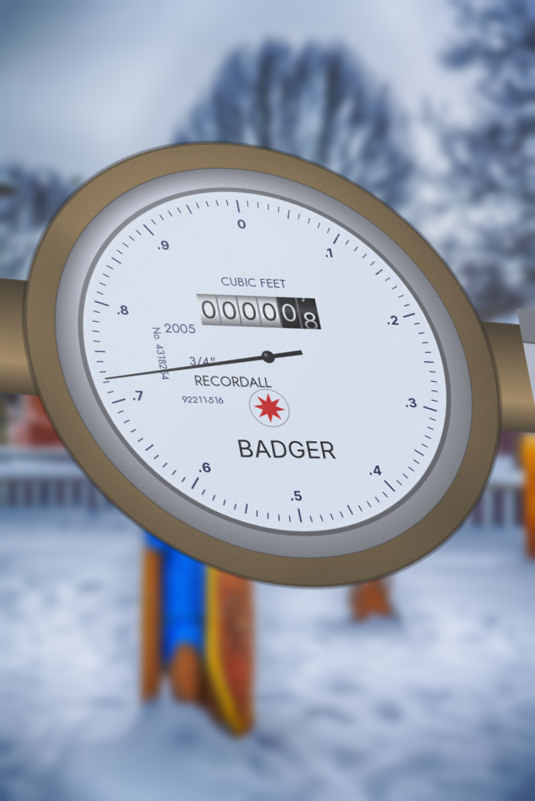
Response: **7.72** ft³
